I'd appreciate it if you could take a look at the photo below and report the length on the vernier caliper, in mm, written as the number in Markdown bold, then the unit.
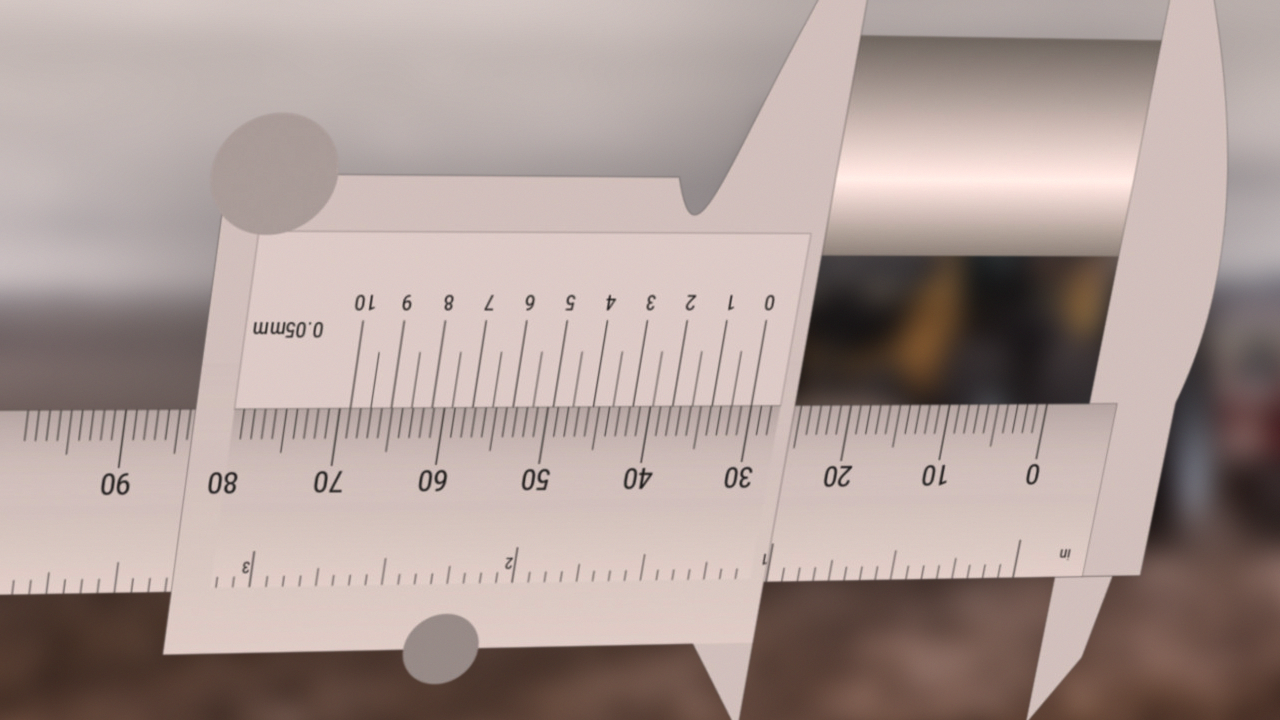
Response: **30.0** mm
